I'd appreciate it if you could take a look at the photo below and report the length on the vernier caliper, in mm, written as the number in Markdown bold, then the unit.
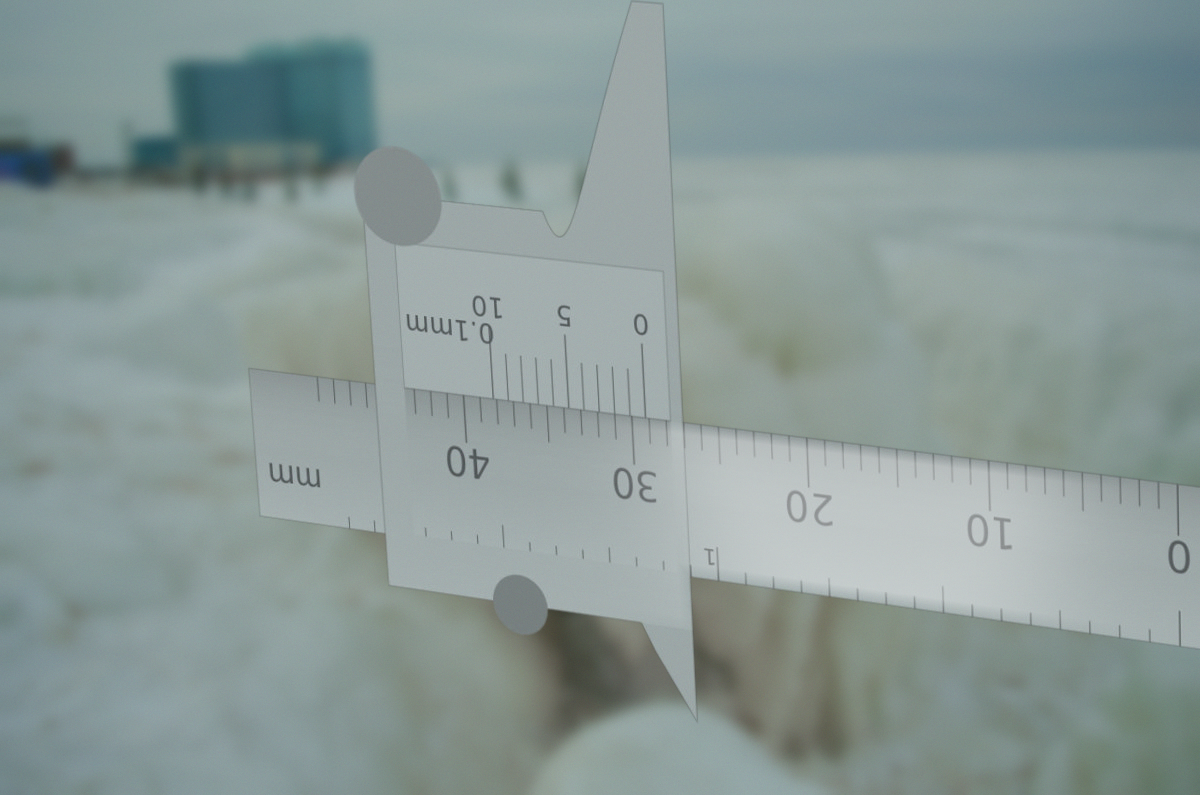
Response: **29.2** mm
